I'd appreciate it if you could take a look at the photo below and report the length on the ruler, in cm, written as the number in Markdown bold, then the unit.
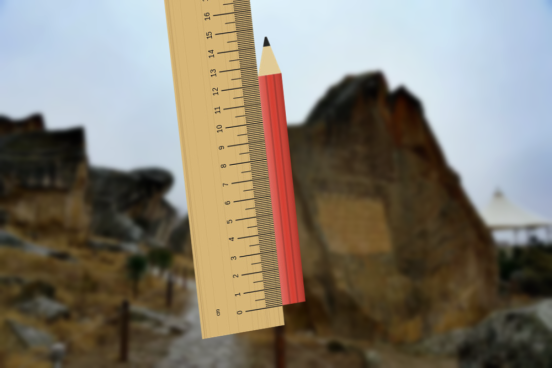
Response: **14.5** cm
